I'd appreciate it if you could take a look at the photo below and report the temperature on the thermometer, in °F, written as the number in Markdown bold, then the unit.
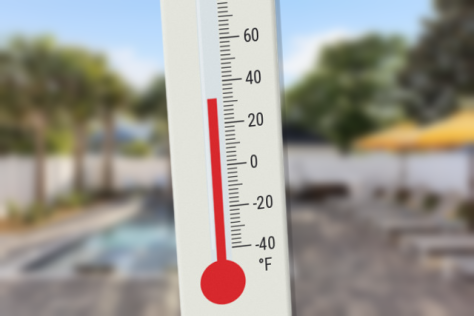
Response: **32** °F
